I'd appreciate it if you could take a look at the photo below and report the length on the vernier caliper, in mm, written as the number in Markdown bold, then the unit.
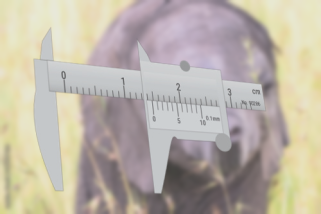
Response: **14.8** mm
